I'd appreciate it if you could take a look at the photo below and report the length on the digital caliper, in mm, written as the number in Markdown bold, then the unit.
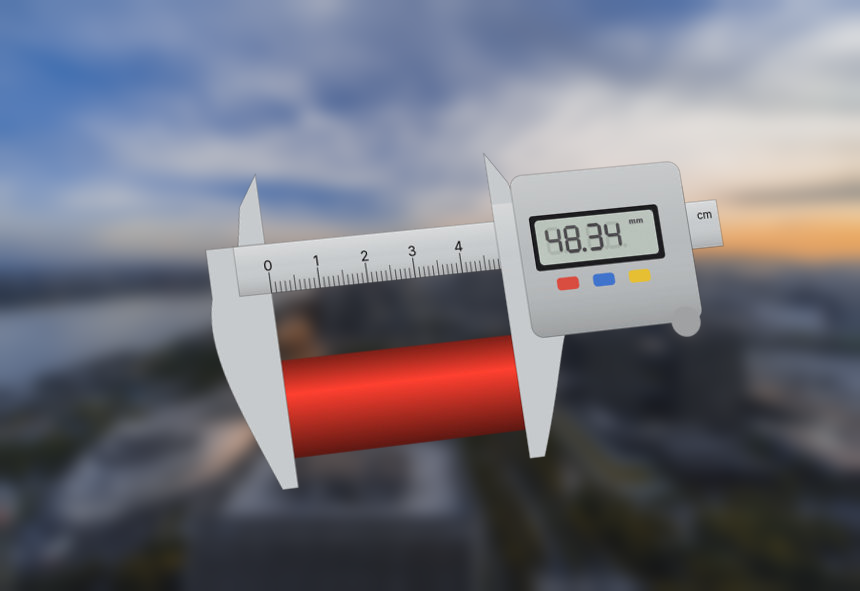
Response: **48.34** mm
